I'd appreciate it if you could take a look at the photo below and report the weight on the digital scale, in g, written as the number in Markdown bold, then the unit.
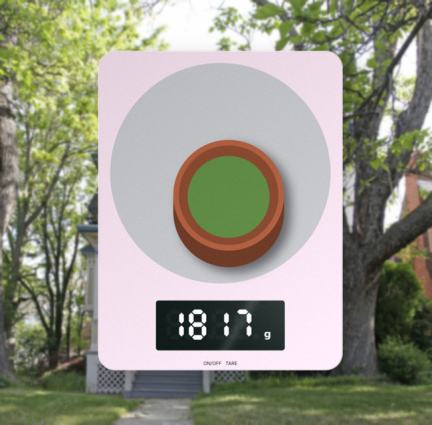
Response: **1817** g
